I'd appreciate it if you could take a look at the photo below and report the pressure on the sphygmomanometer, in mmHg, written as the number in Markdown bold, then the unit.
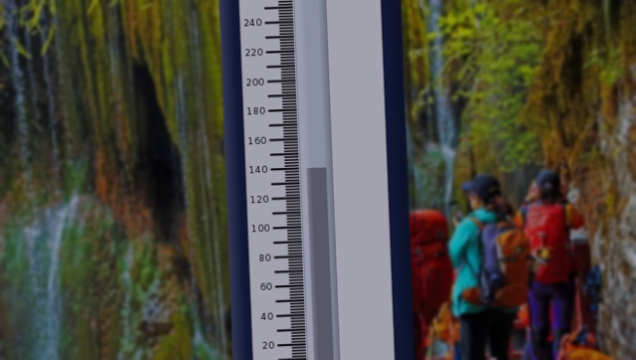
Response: **140** mmHg
